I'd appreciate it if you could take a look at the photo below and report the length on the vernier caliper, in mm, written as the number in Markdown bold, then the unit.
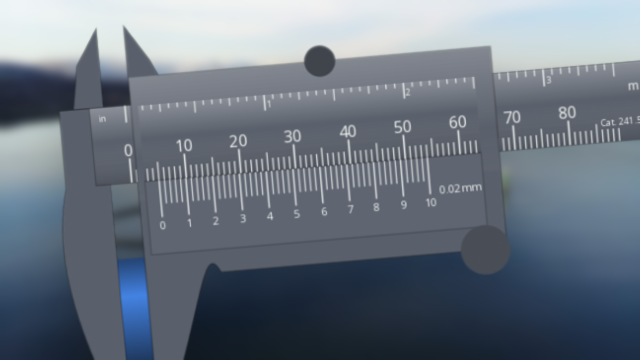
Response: **5.0** mm
